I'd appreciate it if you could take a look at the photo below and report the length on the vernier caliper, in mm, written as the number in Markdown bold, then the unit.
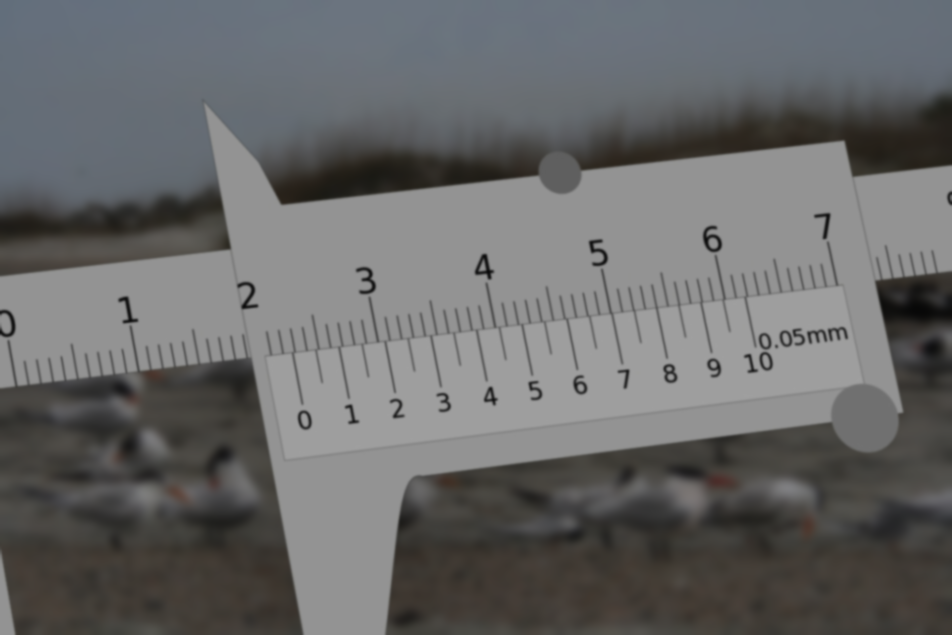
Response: **22.8** mm
